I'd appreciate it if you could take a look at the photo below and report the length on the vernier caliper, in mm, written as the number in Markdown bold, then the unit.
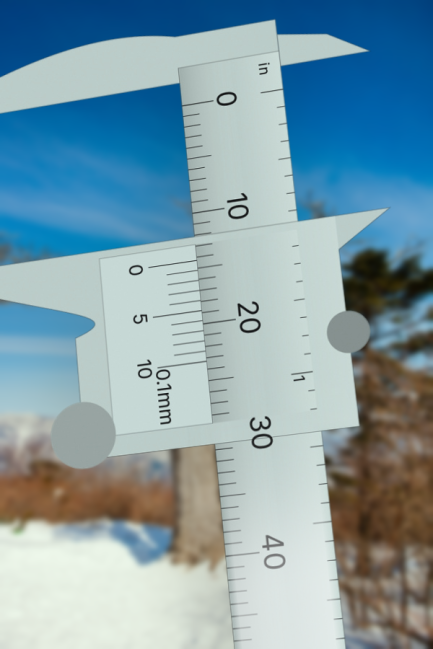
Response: **14.3** mm
